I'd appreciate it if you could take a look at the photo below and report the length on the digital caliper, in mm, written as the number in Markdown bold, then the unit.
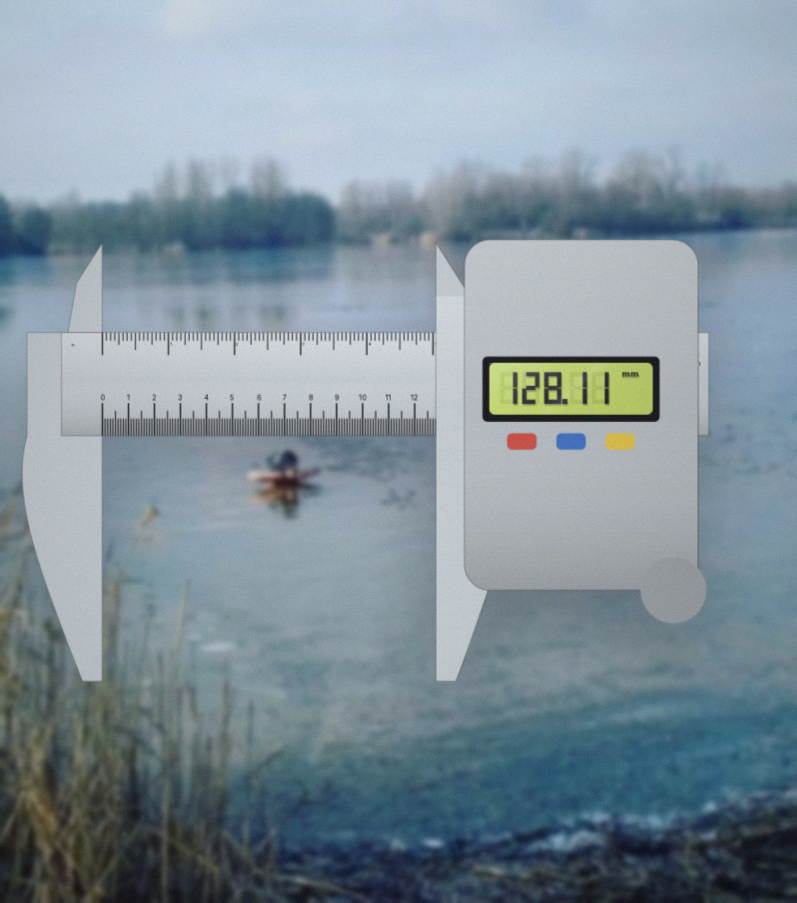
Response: **128.11** mm
